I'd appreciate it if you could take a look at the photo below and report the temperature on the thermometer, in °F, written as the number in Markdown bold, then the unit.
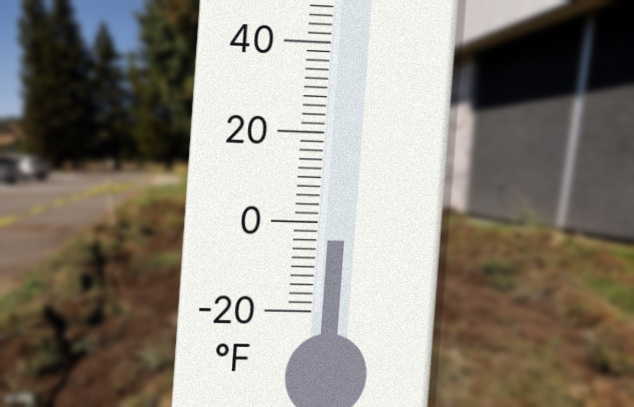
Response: **-4** °F
